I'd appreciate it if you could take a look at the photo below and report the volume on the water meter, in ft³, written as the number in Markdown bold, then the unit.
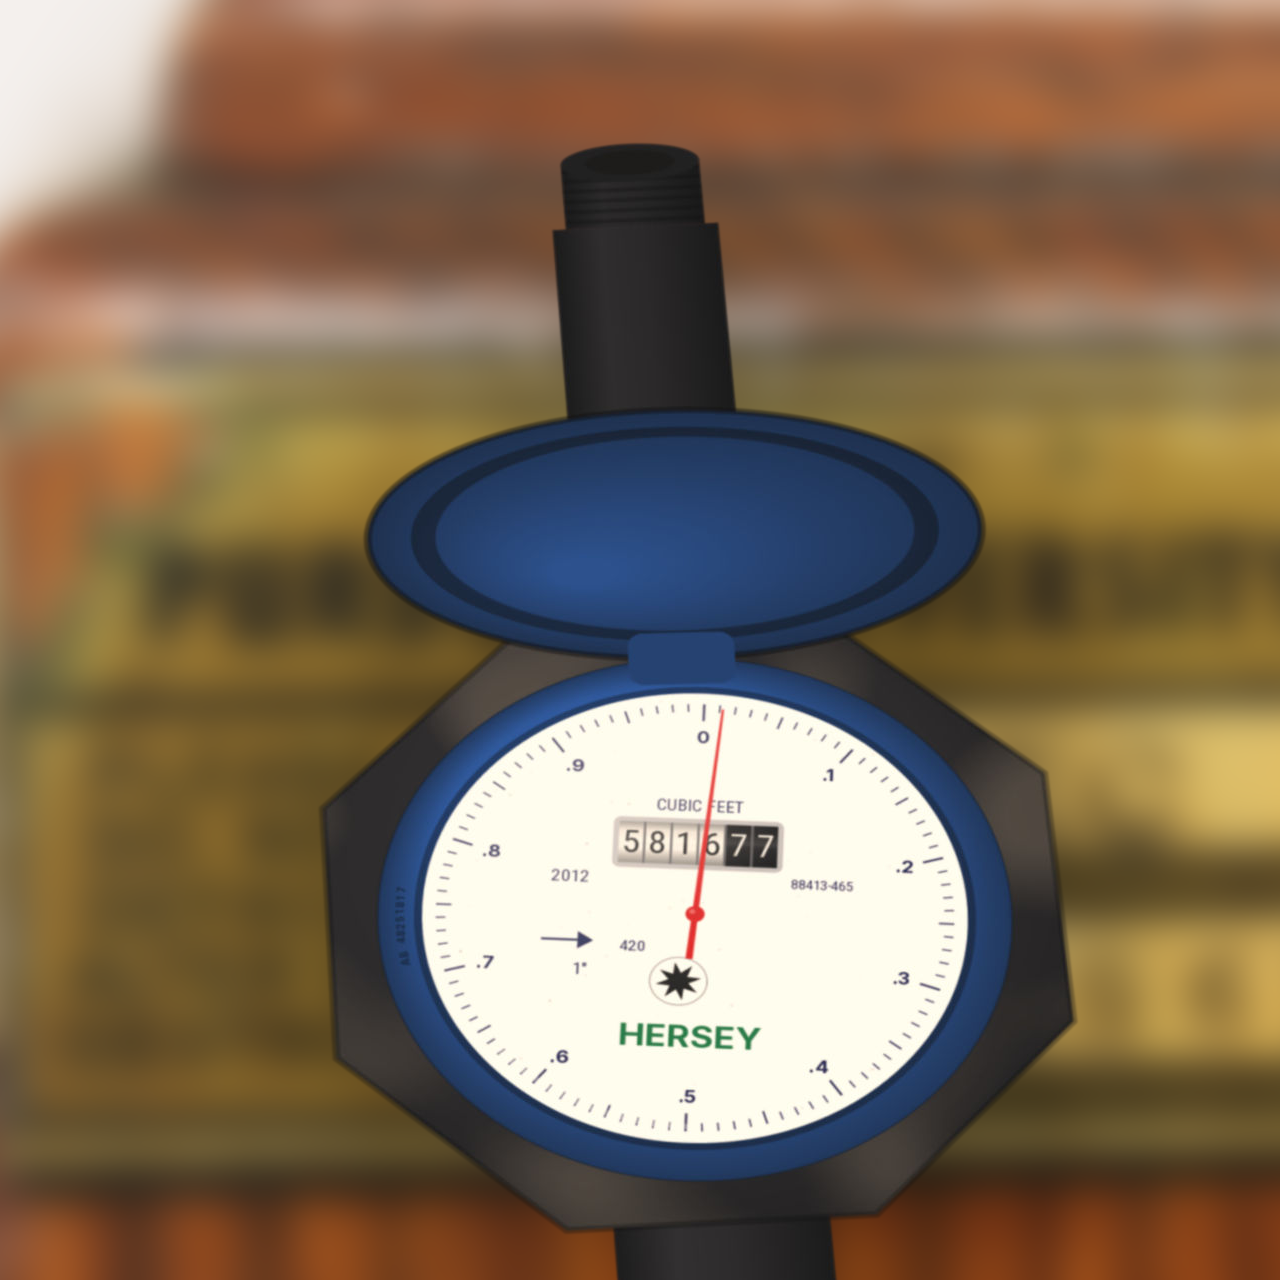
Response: **581677.01** ft³
